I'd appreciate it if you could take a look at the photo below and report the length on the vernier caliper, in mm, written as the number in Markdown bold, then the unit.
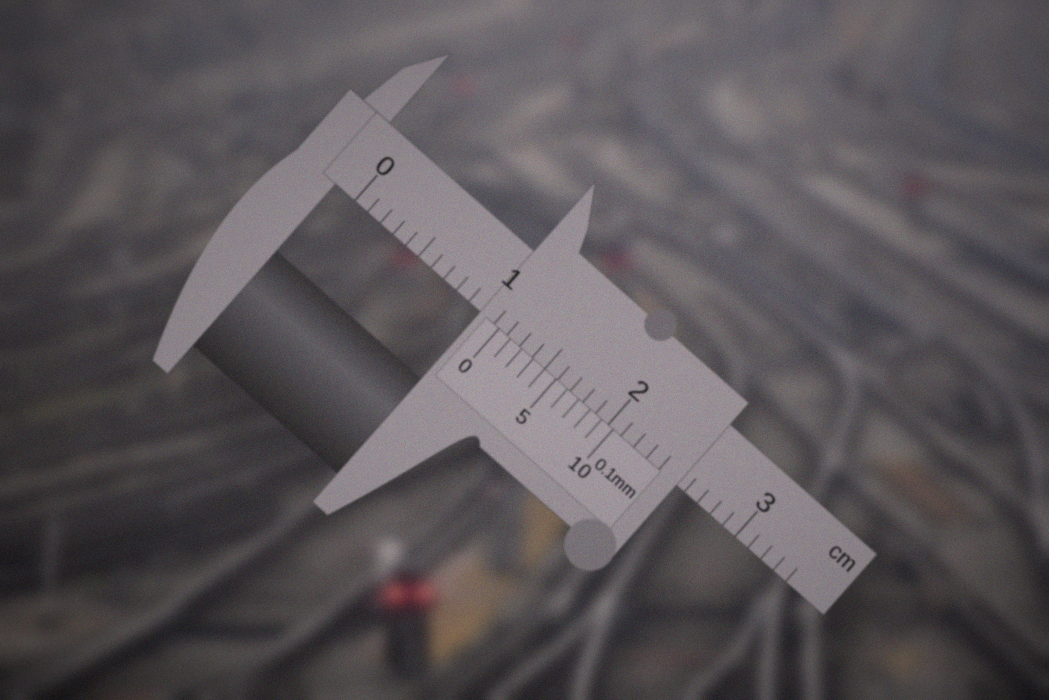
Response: **11.4** mm
